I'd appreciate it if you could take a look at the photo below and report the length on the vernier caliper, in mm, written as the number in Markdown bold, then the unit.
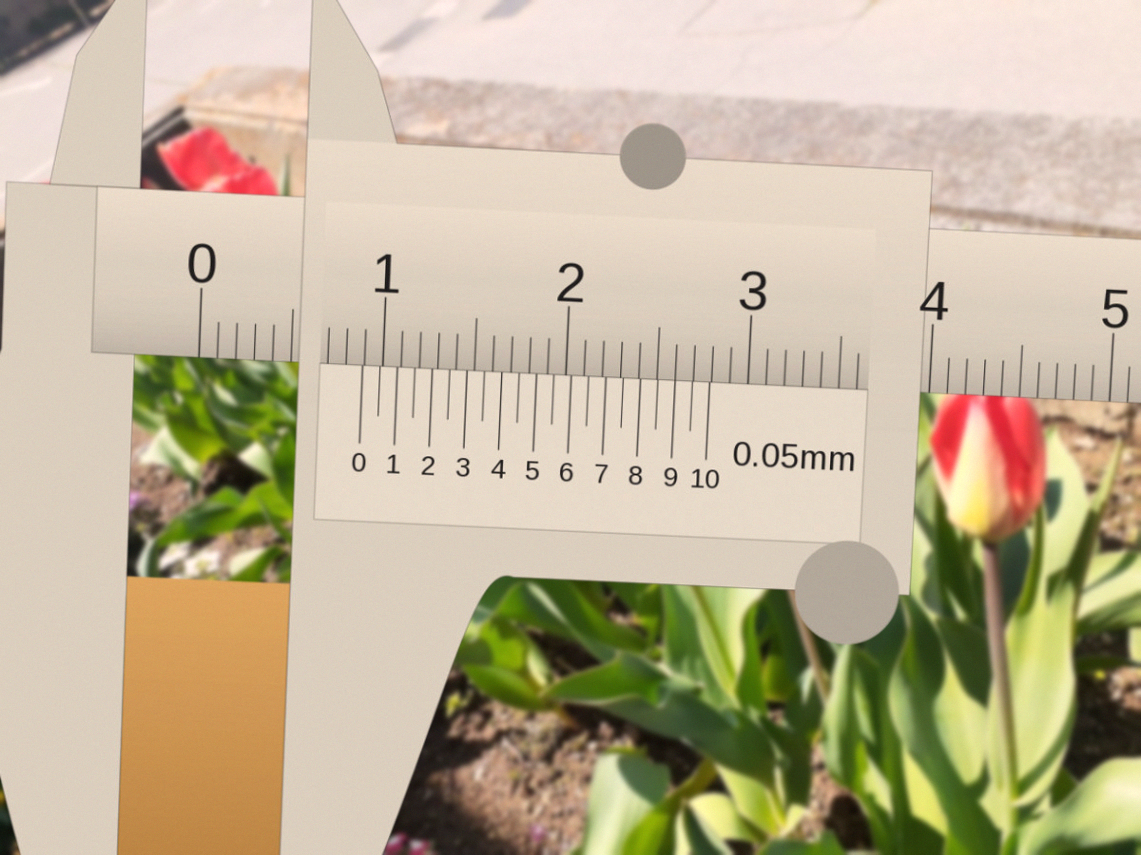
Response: **8.9** mm
